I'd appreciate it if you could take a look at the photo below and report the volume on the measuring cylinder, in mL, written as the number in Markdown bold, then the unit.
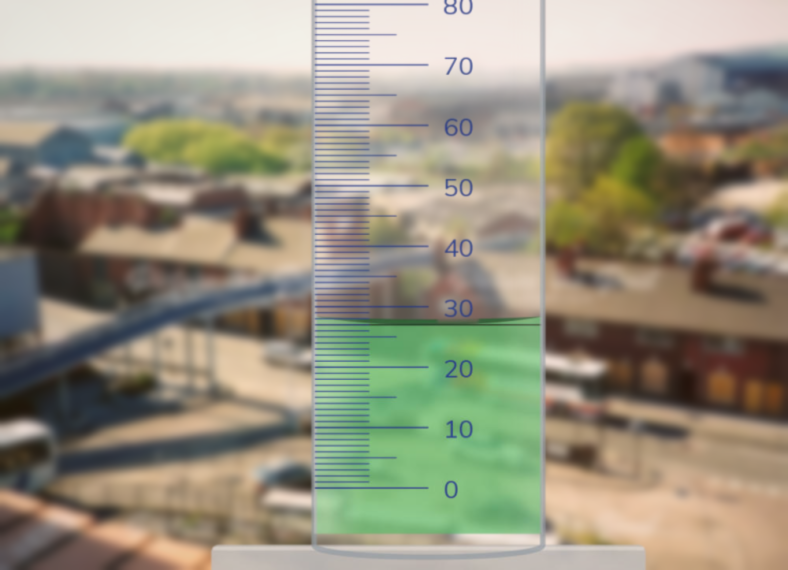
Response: **27** mL
